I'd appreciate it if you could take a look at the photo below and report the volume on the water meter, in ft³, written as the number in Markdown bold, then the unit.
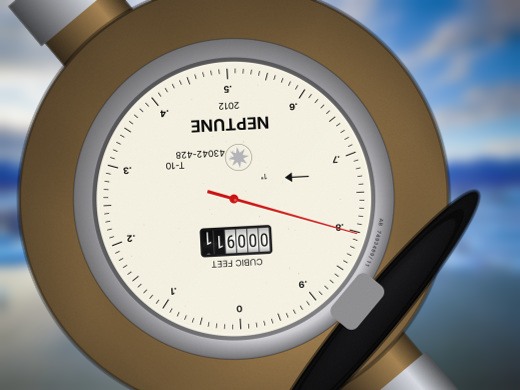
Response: **910.80** ft³
